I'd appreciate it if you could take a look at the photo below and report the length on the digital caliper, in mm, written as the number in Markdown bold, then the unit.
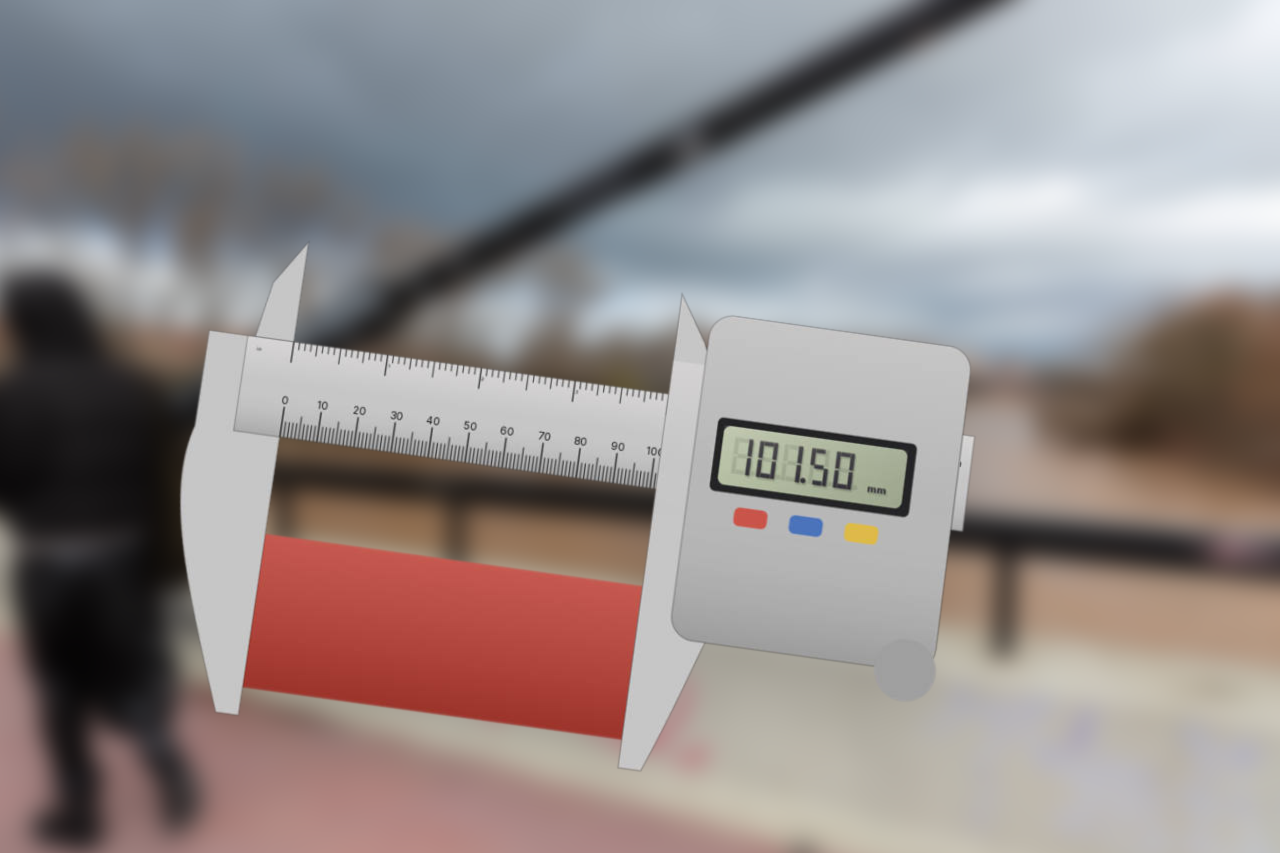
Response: **101.50** mm
